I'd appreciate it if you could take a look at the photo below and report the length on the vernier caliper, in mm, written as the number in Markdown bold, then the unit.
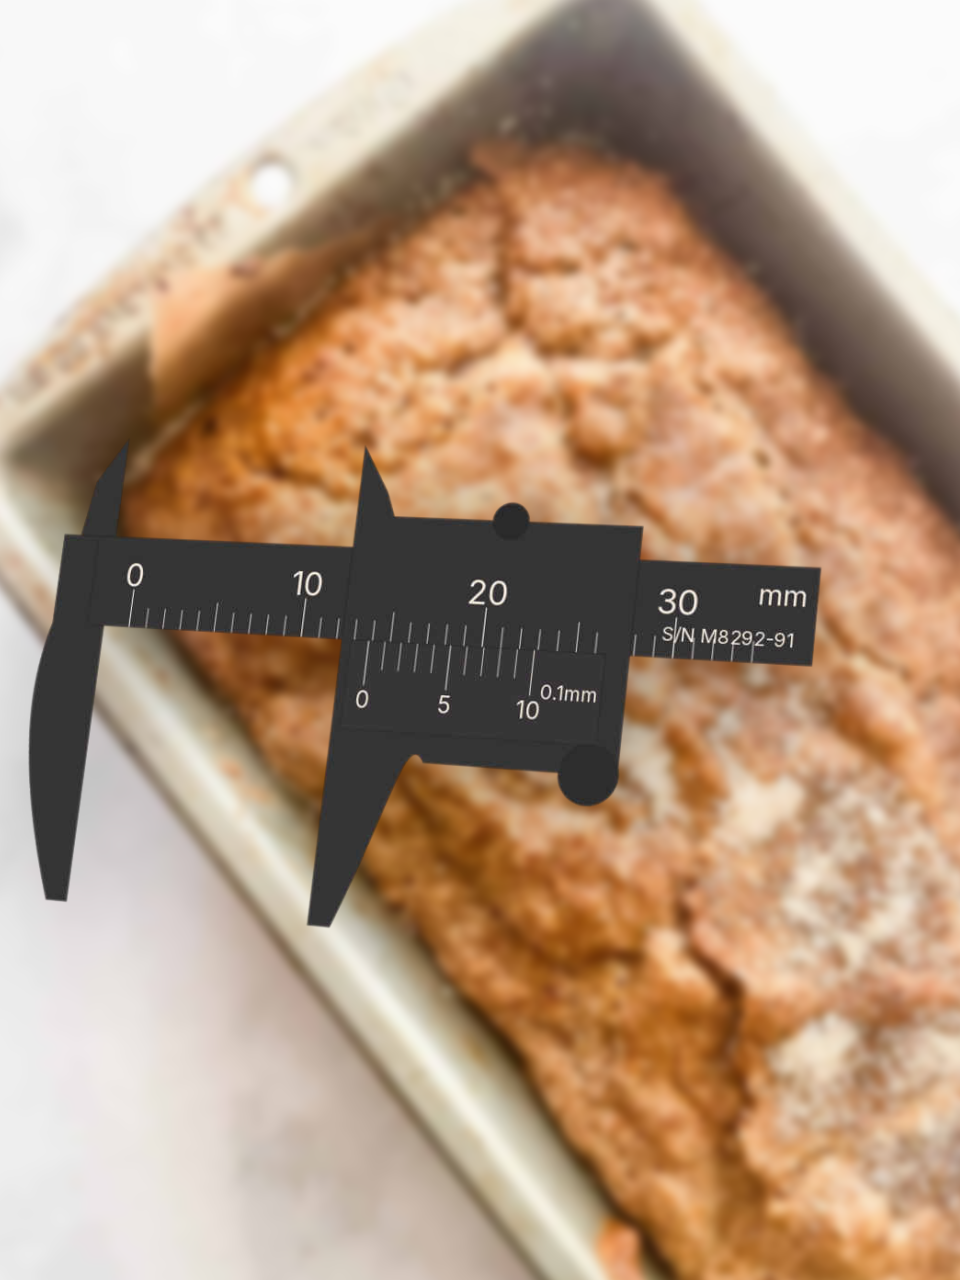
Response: **13.8** mm
